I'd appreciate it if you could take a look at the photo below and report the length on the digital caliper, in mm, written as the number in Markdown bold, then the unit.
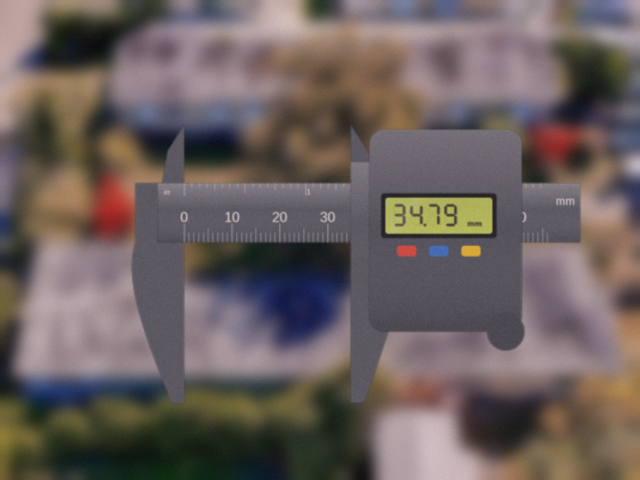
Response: **34.79** mm
